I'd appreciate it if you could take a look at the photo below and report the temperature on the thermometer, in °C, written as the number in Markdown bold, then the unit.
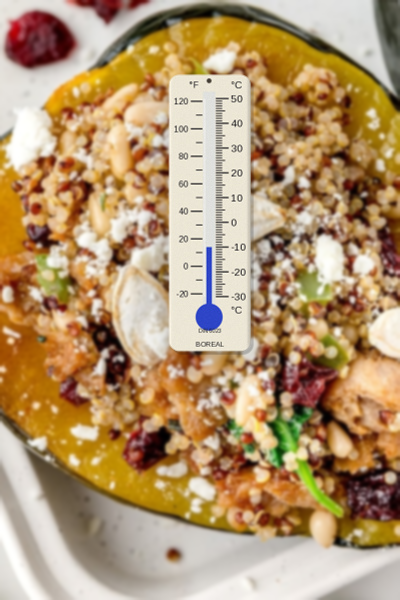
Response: **-10** °C
